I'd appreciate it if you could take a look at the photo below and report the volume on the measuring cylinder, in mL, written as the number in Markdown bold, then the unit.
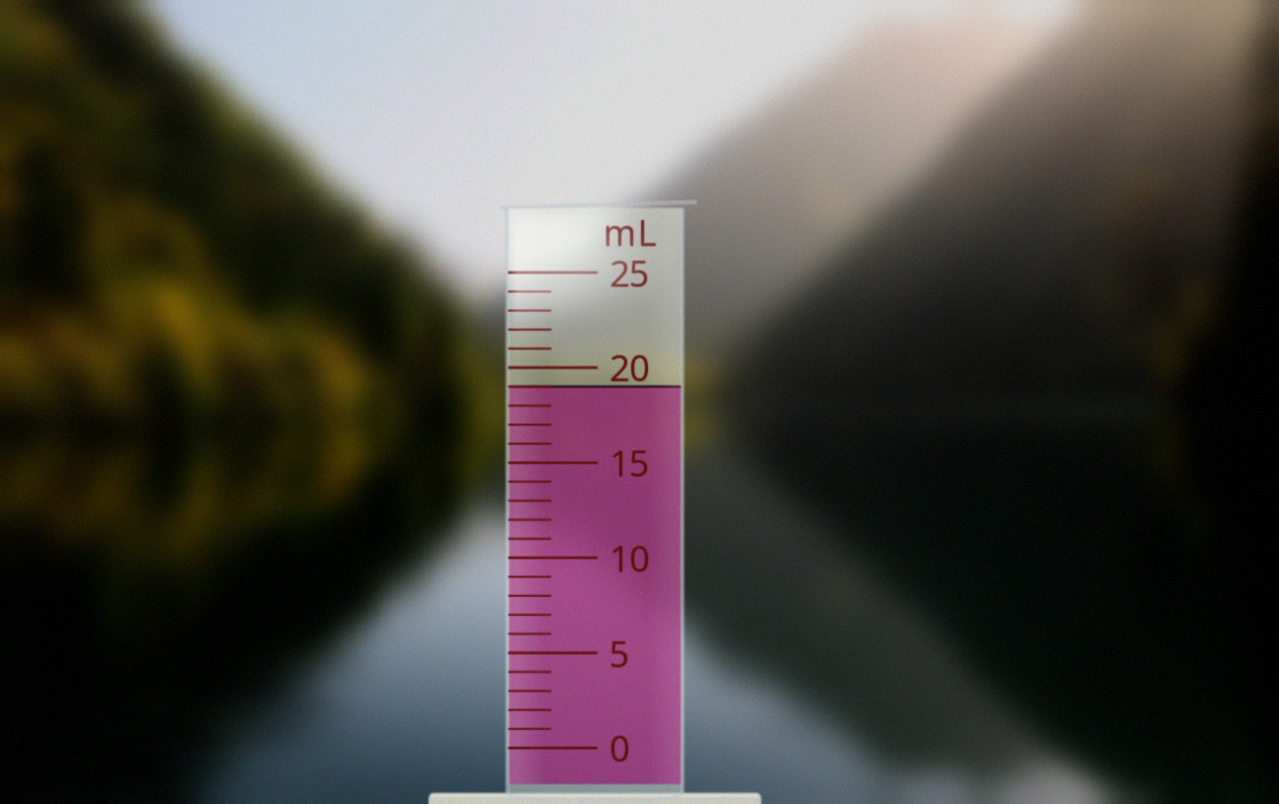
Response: **19** mL
